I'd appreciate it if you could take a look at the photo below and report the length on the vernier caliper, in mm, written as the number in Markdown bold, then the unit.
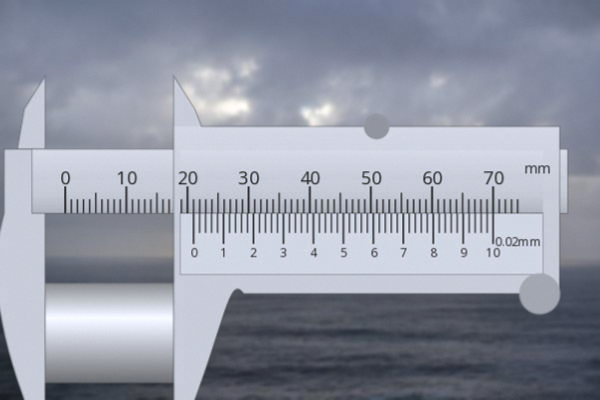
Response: **21.0** mm
